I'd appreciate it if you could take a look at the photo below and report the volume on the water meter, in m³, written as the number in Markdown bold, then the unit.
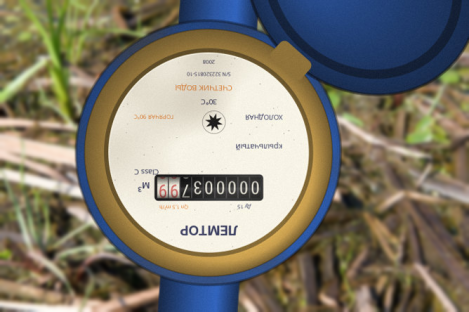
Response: **37.99** m³
